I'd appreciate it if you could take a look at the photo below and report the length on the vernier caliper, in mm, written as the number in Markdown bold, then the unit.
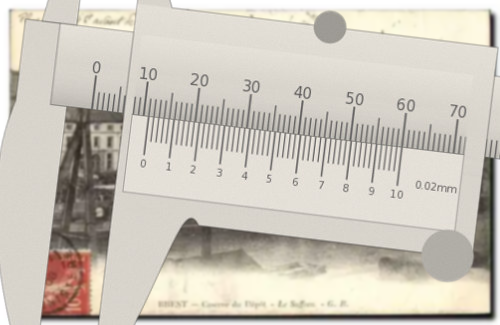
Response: **11.0** mm
